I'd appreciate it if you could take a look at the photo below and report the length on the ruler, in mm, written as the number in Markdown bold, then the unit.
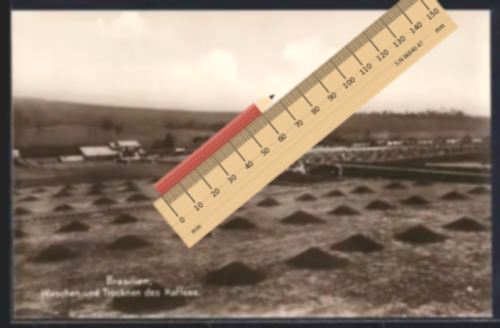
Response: **70** mm
